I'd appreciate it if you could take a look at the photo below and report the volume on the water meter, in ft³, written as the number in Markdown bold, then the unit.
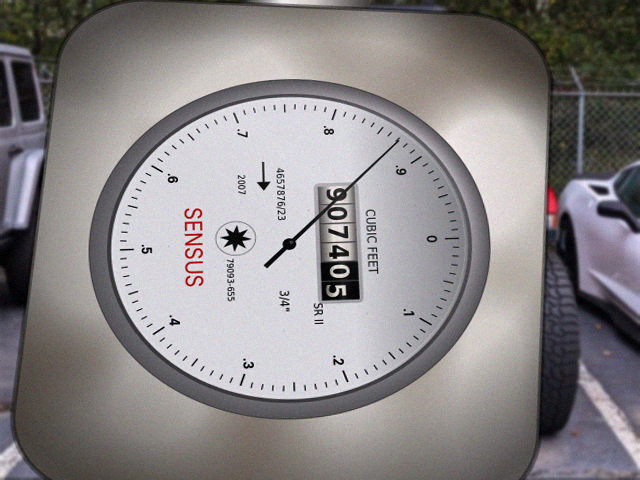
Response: **907404.87** ft³
